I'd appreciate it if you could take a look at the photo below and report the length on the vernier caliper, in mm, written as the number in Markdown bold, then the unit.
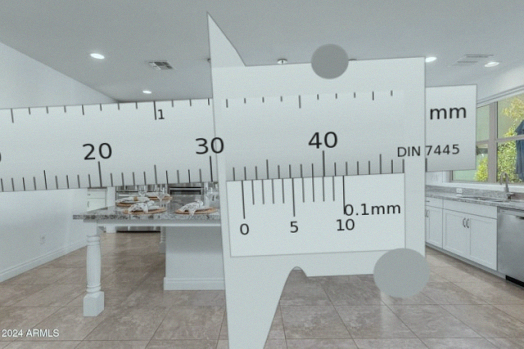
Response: **32.7** mm
